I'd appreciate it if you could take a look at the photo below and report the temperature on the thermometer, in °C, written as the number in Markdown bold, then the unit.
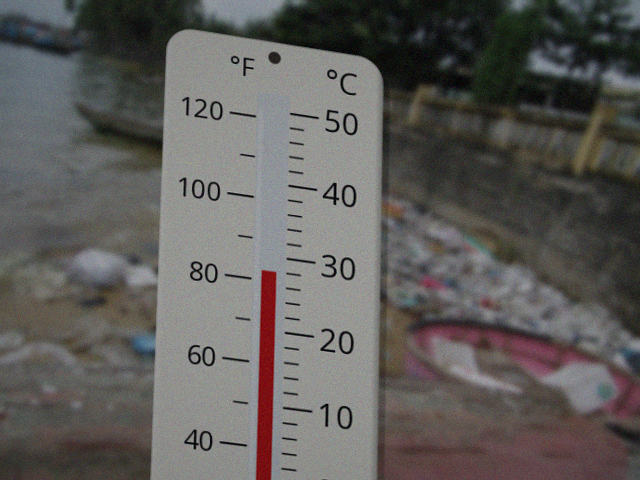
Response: **28** °C
